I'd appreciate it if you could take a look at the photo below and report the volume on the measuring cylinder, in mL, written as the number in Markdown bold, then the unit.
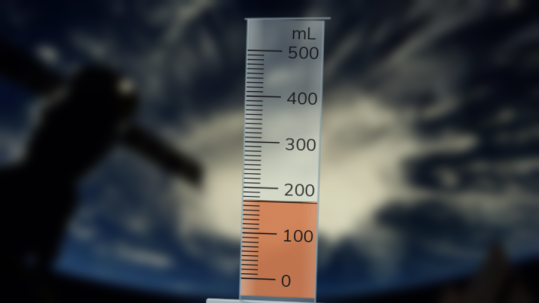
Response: **170** mL
